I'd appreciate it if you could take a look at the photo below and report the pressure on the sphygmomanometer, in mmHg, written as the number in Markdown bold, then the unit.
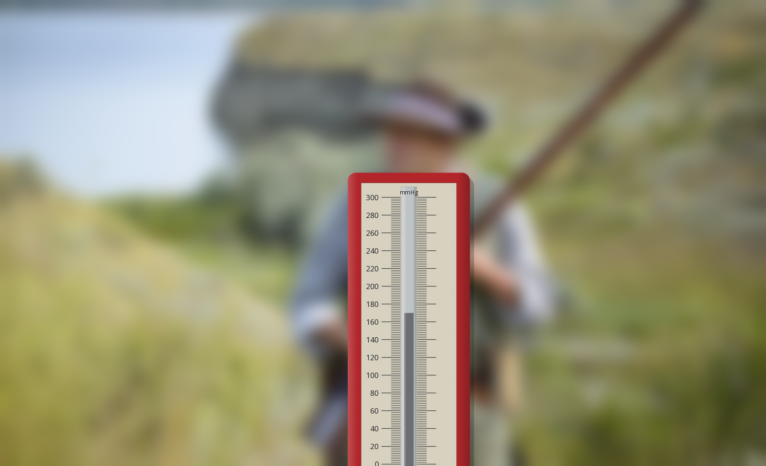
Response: **170** mmHg
